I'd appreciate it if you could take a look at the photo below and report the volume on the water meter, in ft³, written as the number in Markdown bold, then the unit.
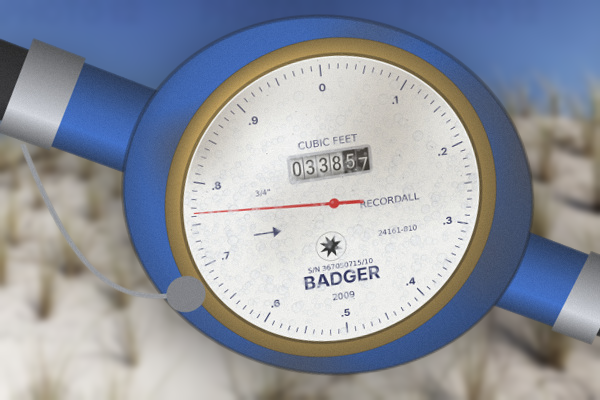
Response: **33856.76** ft³
